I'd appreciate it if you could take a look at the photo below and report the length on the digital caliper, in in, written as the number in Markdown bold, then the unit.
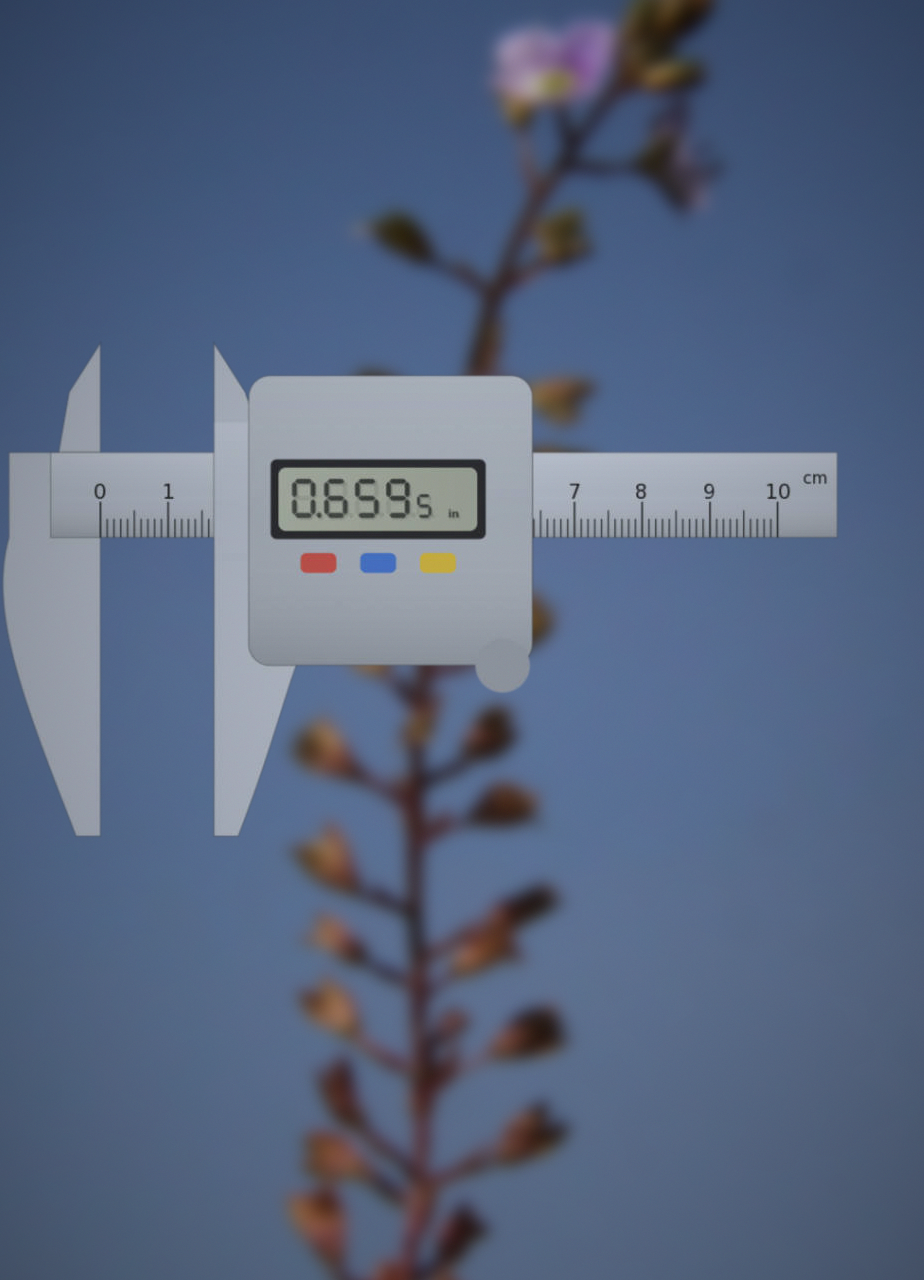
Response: **0.6595** in
